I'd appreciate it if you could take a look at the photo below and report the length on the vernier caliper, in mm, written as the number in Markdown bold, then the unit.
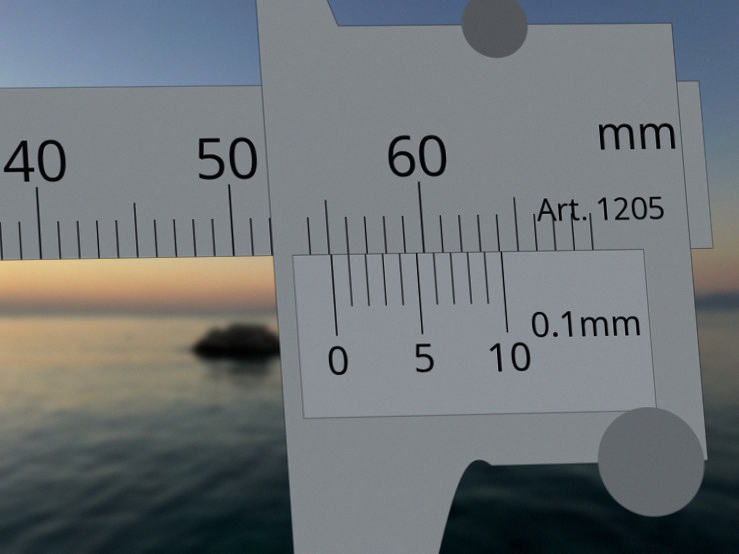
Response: **55.1** mm
